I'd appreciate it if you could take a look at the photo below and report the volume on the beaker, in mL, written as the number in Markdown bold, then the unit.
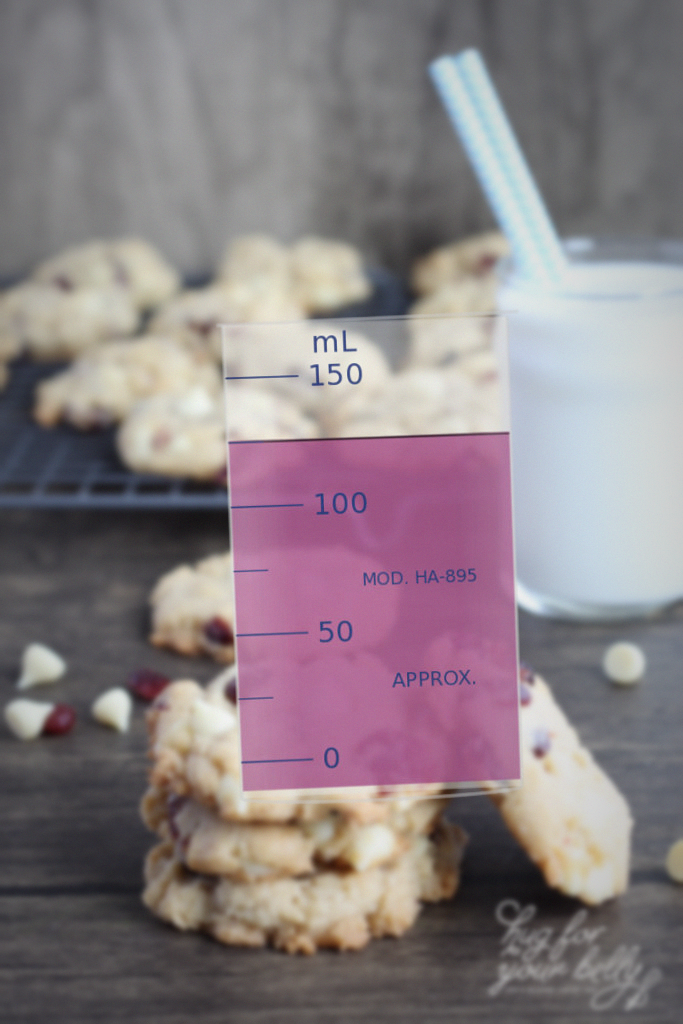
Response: **125** mL
